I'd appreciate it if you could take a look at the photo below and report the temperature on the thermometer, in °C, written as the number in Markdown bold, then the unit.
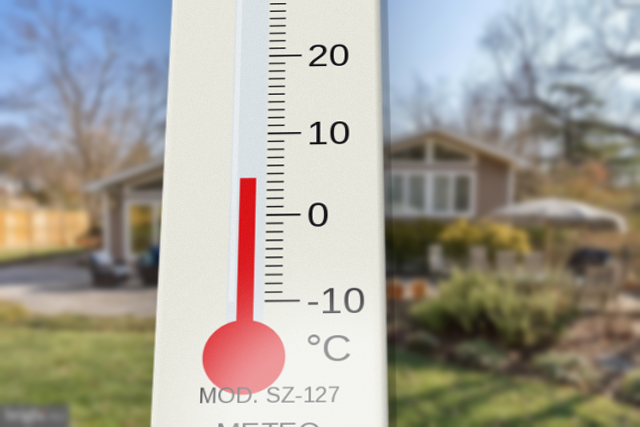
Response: **4.5** °C
